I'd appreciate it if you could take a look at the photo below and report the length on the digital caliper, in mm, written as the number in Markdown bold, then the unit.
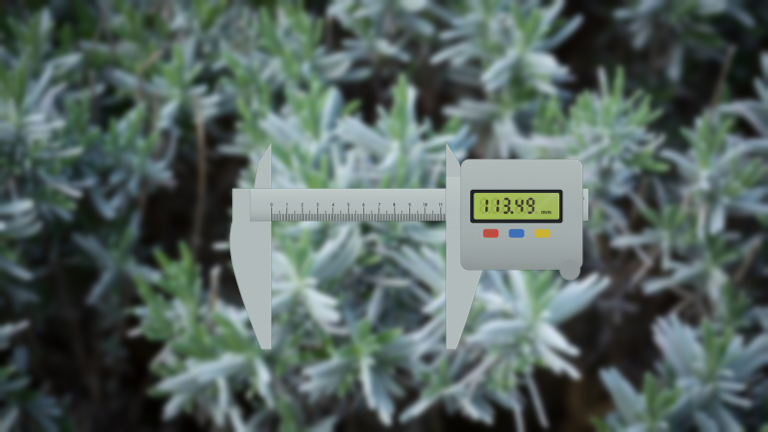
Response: **113.49** mm
